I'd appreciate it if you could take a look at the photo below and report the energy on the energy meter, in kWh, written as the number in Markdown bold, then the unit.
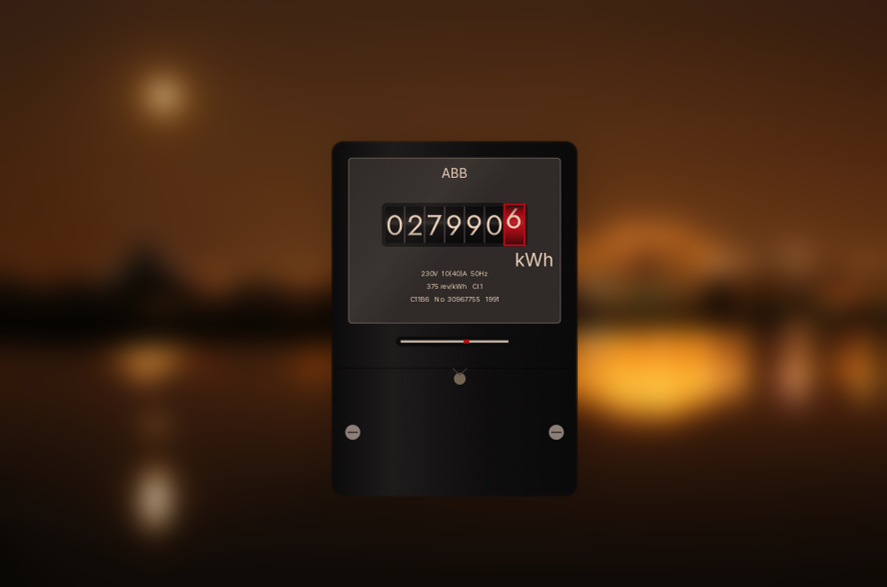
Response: **27990.6** kWh
